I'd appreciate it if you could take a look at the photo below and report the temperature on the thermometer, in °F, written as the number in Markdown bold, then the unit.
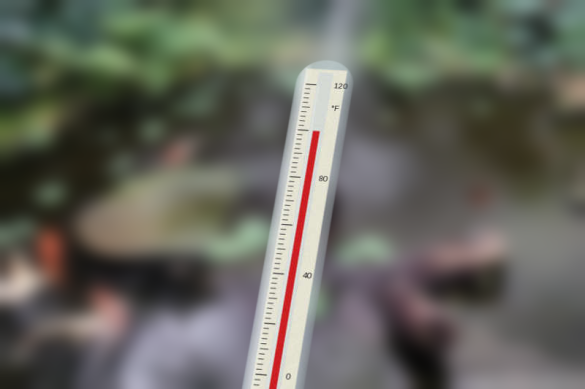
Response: **100** °F
